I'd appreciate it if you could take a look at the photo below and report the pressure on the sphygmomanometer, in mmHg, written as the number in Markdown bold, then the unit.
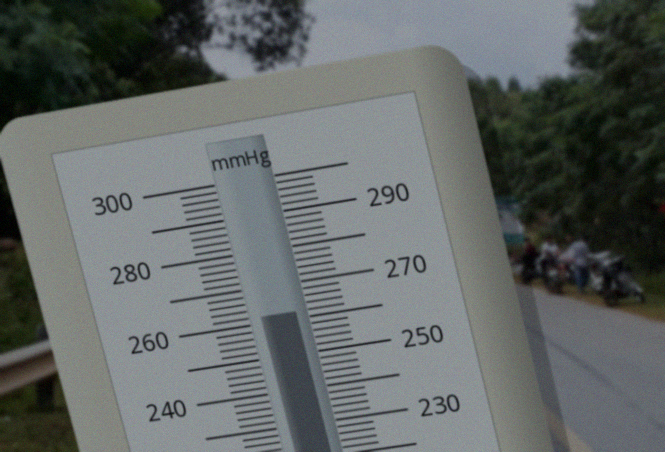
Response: **262** mmHg
